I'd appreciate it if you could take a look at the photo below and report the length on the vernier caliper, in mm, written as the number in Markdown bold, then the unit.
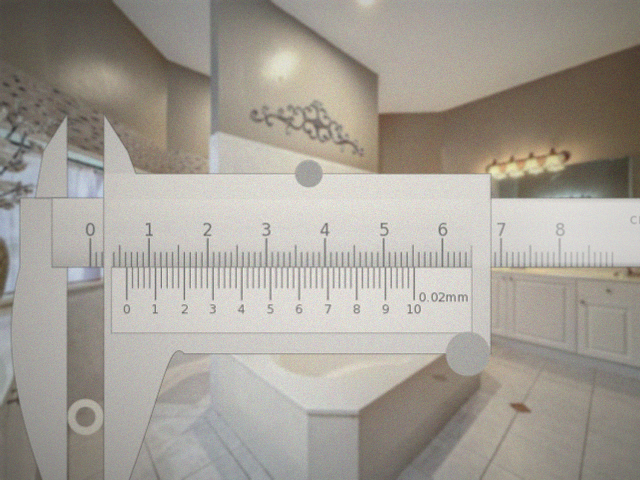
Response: **6.2** mm
